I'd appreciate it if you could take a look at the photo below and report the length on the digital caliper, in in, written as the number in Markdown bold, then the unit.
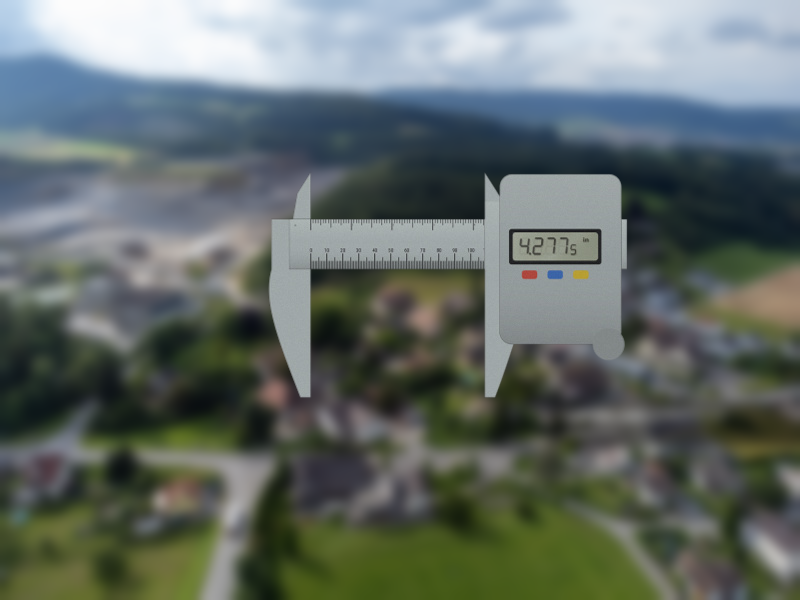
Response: **4.2775** in
